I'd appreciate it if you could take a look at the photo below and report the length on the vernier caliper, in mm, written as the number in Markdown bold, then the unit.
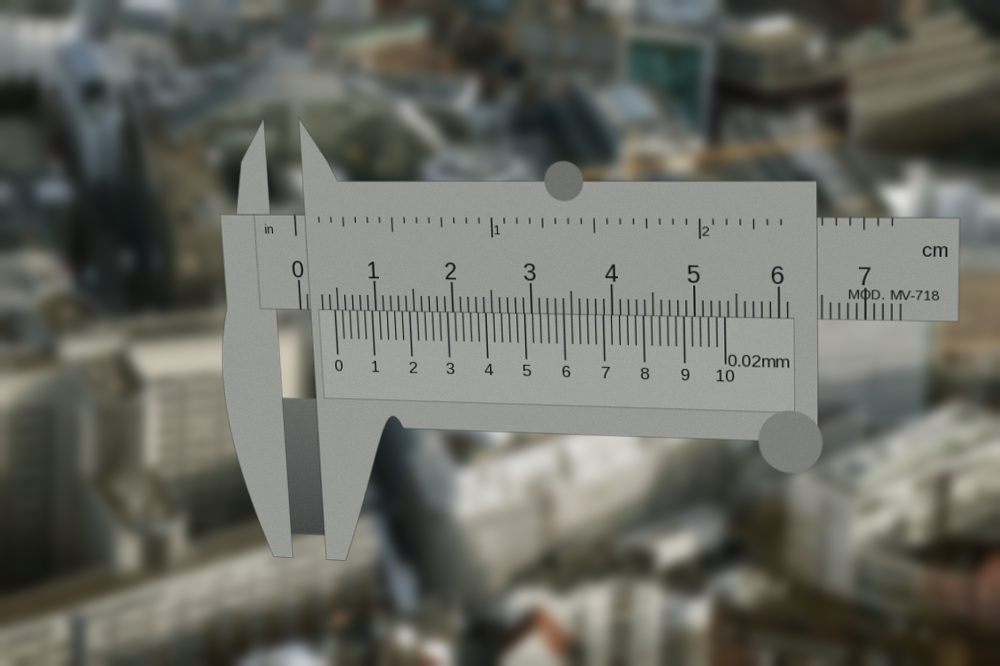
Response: **4.6** mm
